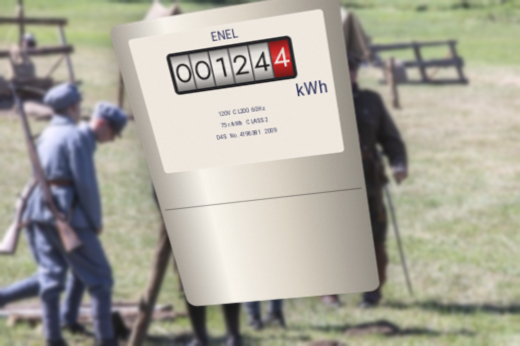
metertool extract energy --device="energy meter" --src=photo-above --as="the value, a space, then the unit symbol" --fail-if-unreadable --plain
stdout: 124.4 kWh
